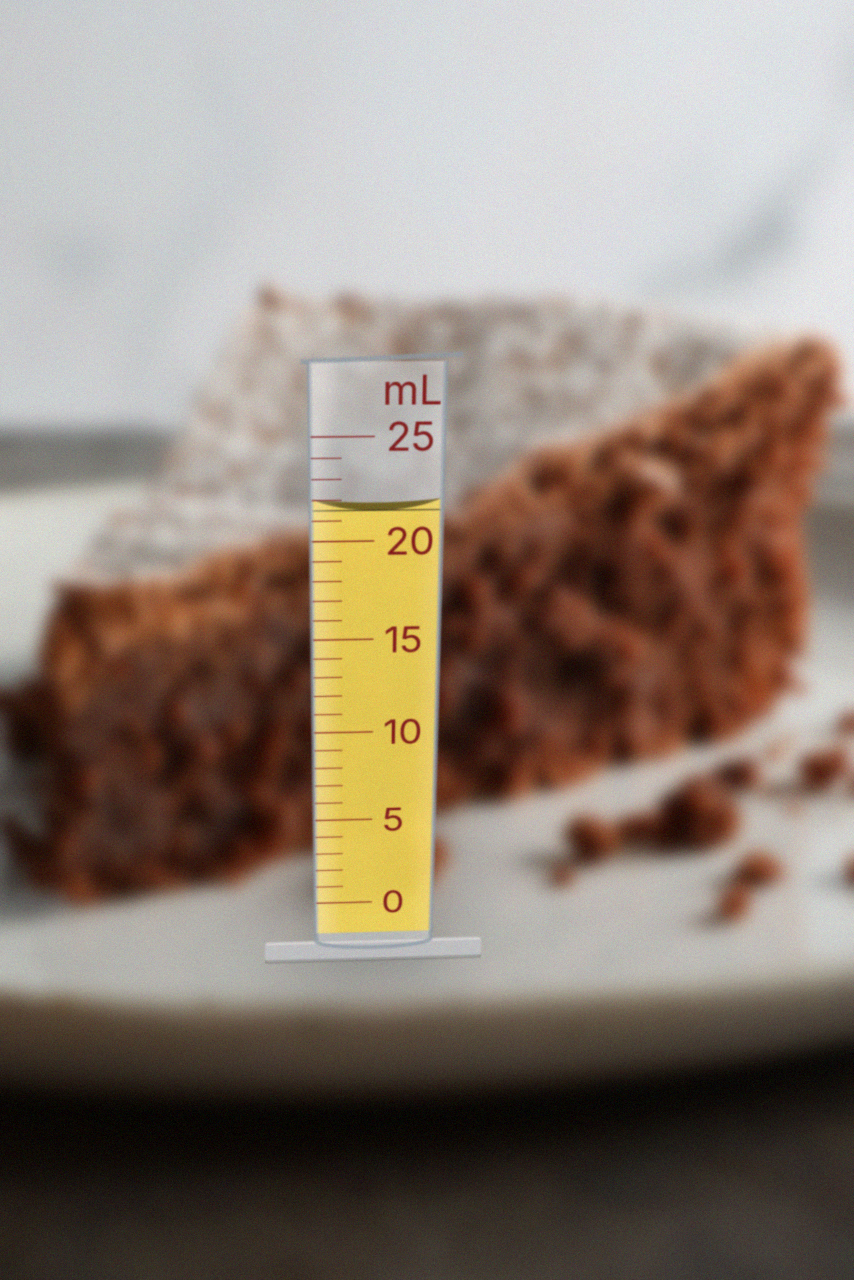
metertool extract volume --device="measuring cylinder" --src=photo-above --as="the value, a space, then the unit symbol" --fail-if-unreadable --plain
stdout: 21.5 mL
